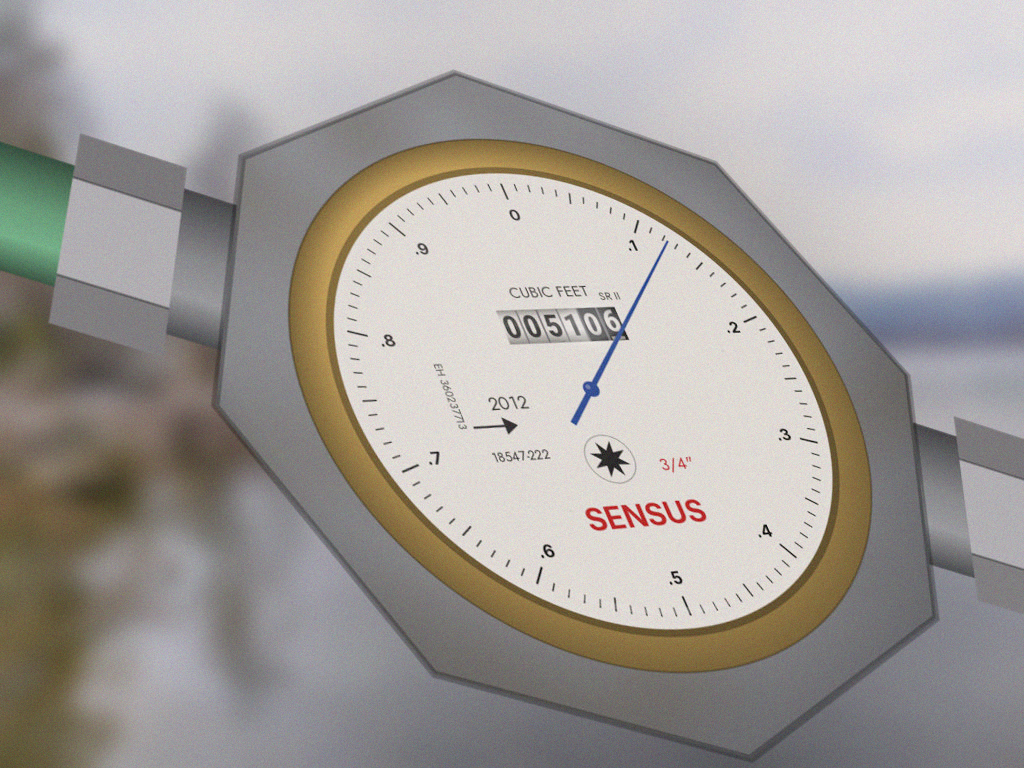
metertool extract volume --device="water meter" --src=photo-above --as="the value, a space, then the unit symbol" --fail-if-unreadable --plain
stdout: 5106.12 ft³
